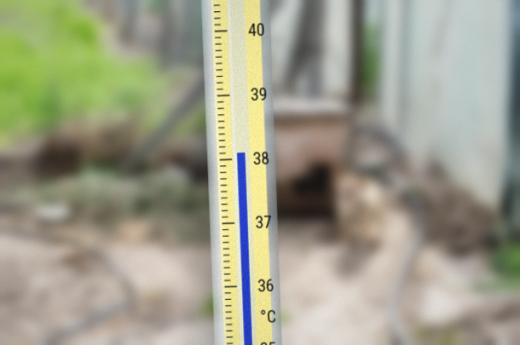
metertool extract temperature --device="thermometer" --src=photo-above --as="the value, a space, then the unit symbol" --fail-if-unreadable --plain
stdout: 38.1 °C
